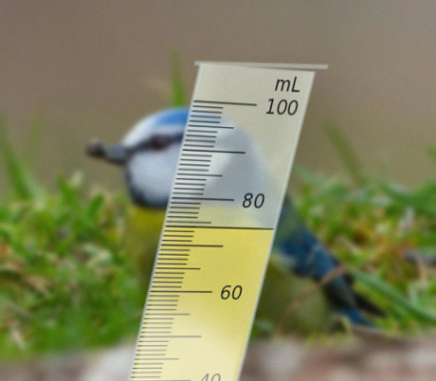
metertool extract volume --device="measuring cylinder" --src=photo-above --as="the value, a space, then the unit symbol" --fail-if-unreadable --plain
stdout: 74 mL
